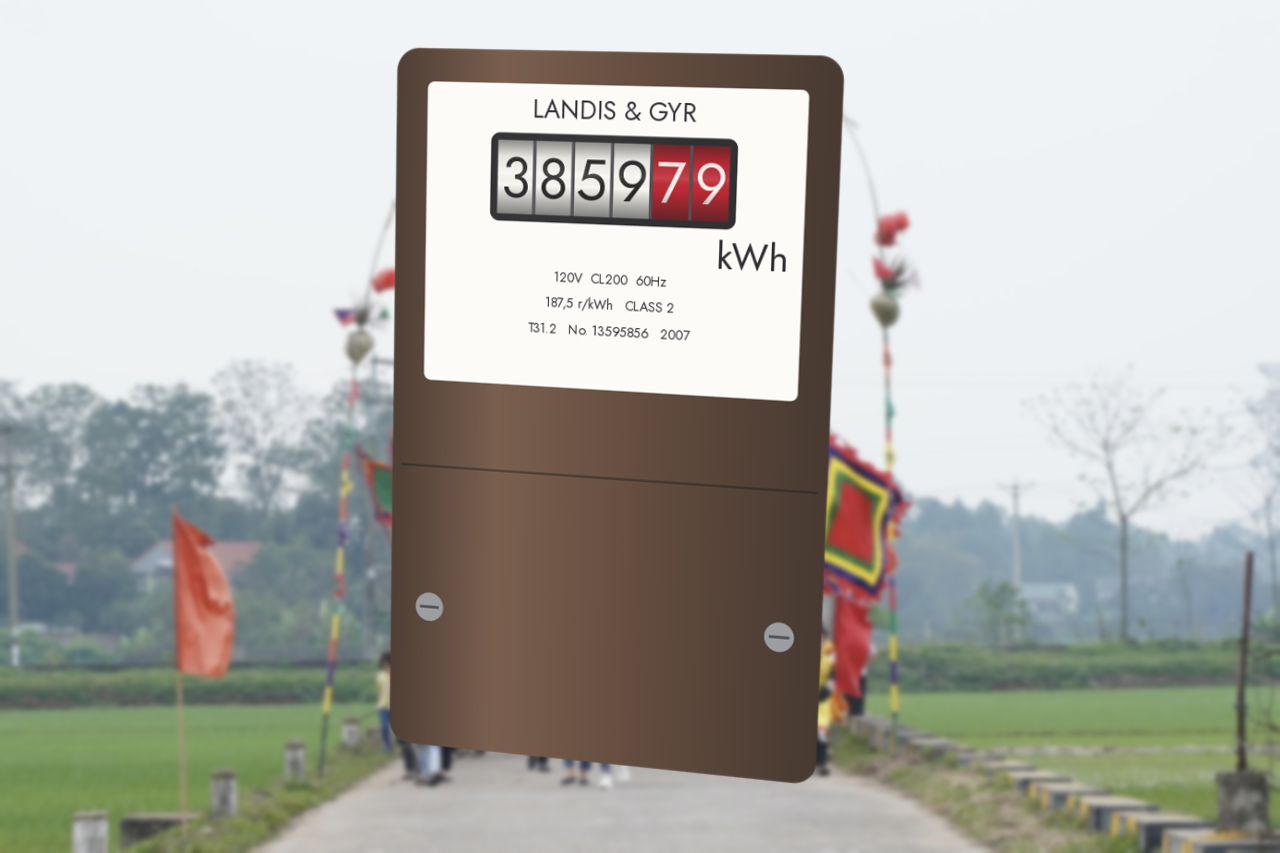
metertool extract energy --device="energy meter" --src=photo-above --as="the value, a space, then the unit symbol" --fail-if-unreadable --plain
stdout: 3859.79 kWh
